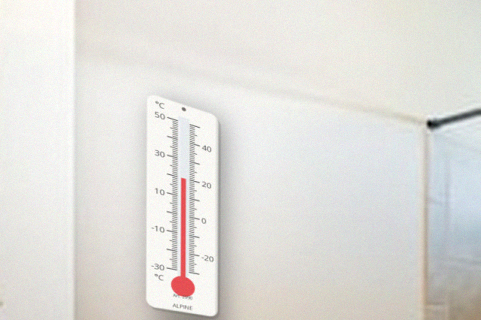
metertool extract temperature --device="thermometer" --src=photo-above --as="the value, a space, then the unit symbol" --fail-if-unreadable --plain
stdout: 20 °C
